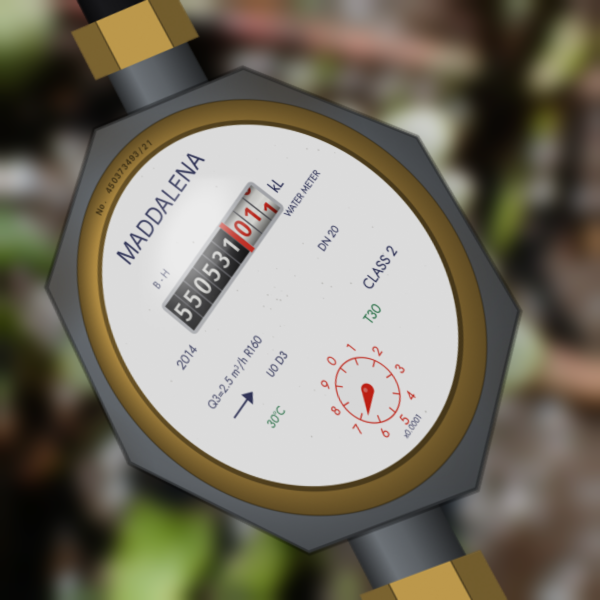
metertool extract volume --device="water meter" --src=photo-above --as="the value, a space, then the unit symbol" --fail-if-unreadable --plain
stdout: 550531.0106 kL
